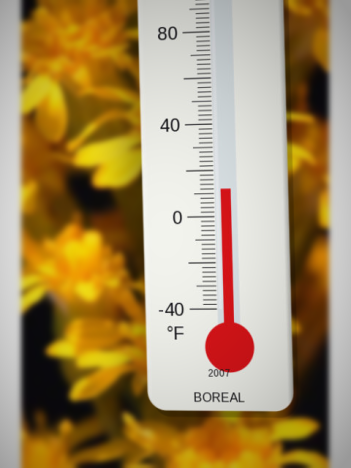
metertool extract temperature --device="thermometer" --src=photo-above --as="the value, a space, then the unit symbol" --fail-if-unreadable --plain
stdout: 12 °F
